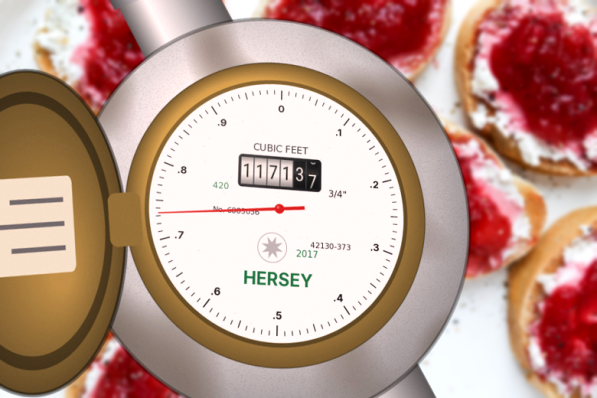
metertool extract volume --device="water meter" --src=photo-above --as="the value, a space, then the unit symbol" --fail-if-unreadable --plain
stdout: 117136.73 ft³
